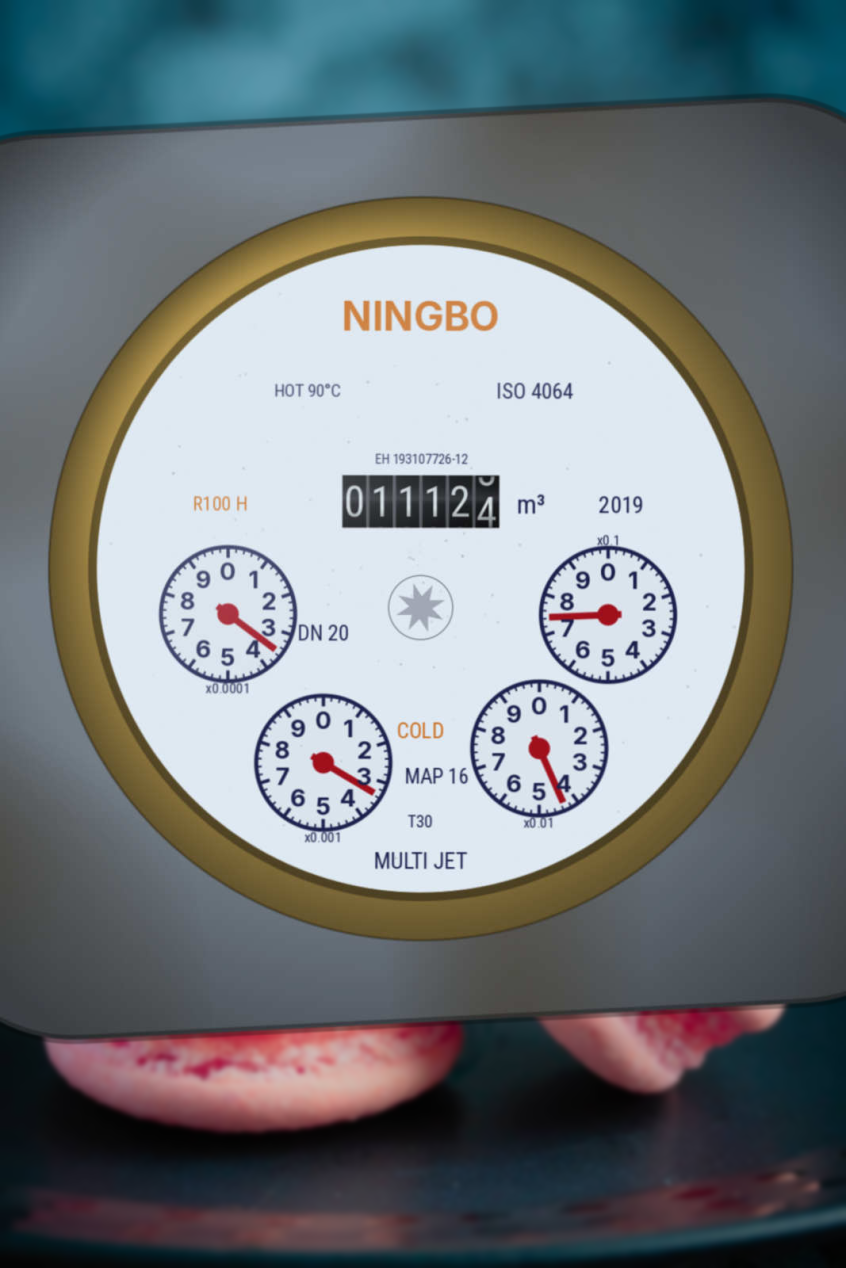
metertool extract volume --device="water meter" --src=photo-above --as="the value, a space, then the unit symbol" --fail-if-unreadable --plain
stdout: 11123.7433 m³
